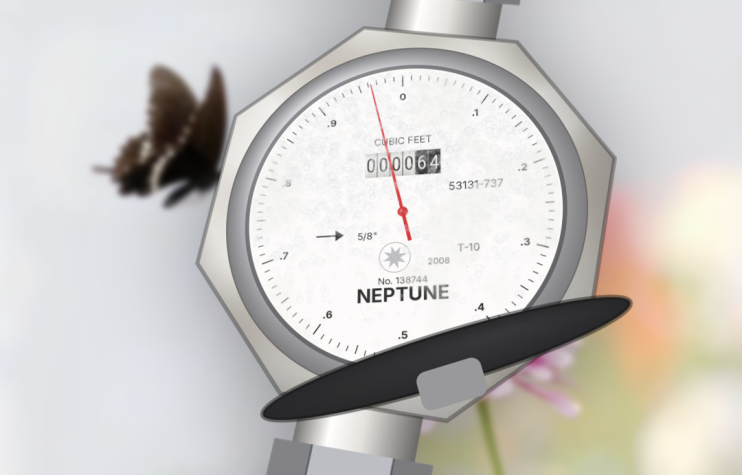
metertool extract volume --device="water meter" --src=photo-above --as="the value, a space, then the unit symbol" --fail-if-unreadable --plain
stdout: 63.96 ft³
